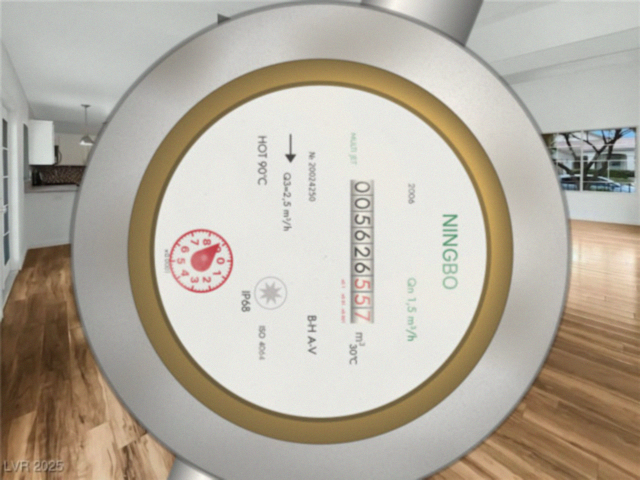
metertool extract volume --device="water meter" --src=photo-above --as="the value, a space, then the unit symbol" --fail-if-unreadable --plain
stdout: 5626.5578 m³
